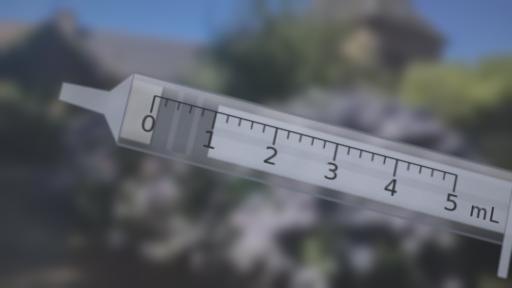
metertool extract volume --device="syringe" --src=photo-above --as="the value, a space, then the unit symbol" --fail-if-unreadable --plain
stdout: 0.1 mL
